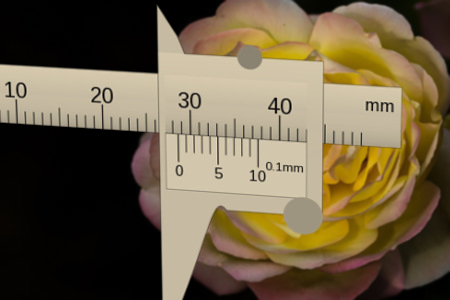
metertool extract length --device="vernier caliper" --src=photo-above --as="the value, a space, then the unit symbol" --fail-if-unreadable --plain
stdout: 28.6 mm
